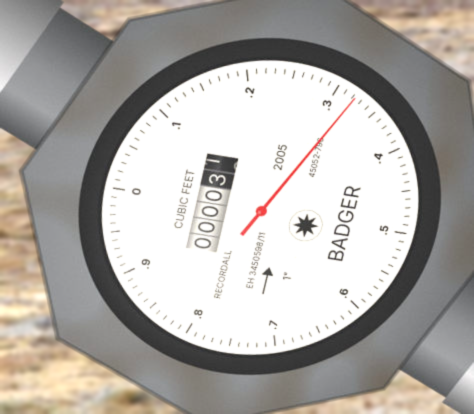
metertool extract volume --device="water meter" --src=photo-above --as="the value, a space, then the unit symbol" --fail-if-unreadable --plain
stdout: 31.32 ft³
